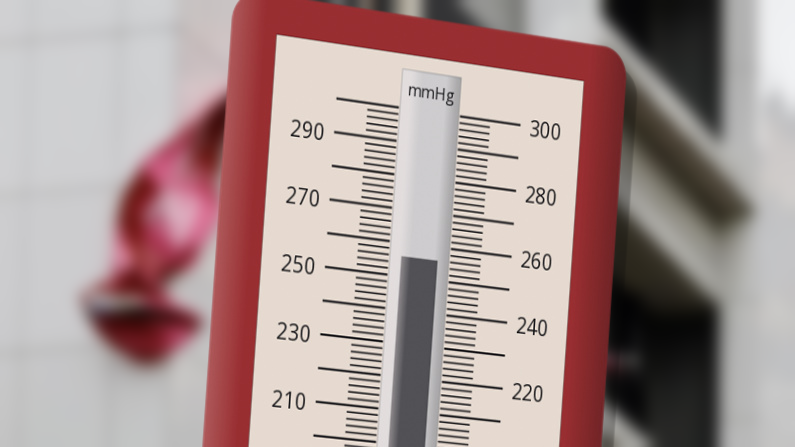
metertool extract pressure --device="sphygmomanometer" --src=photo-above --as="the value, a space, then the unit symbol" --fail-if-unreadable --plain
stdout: 256 mmHg
